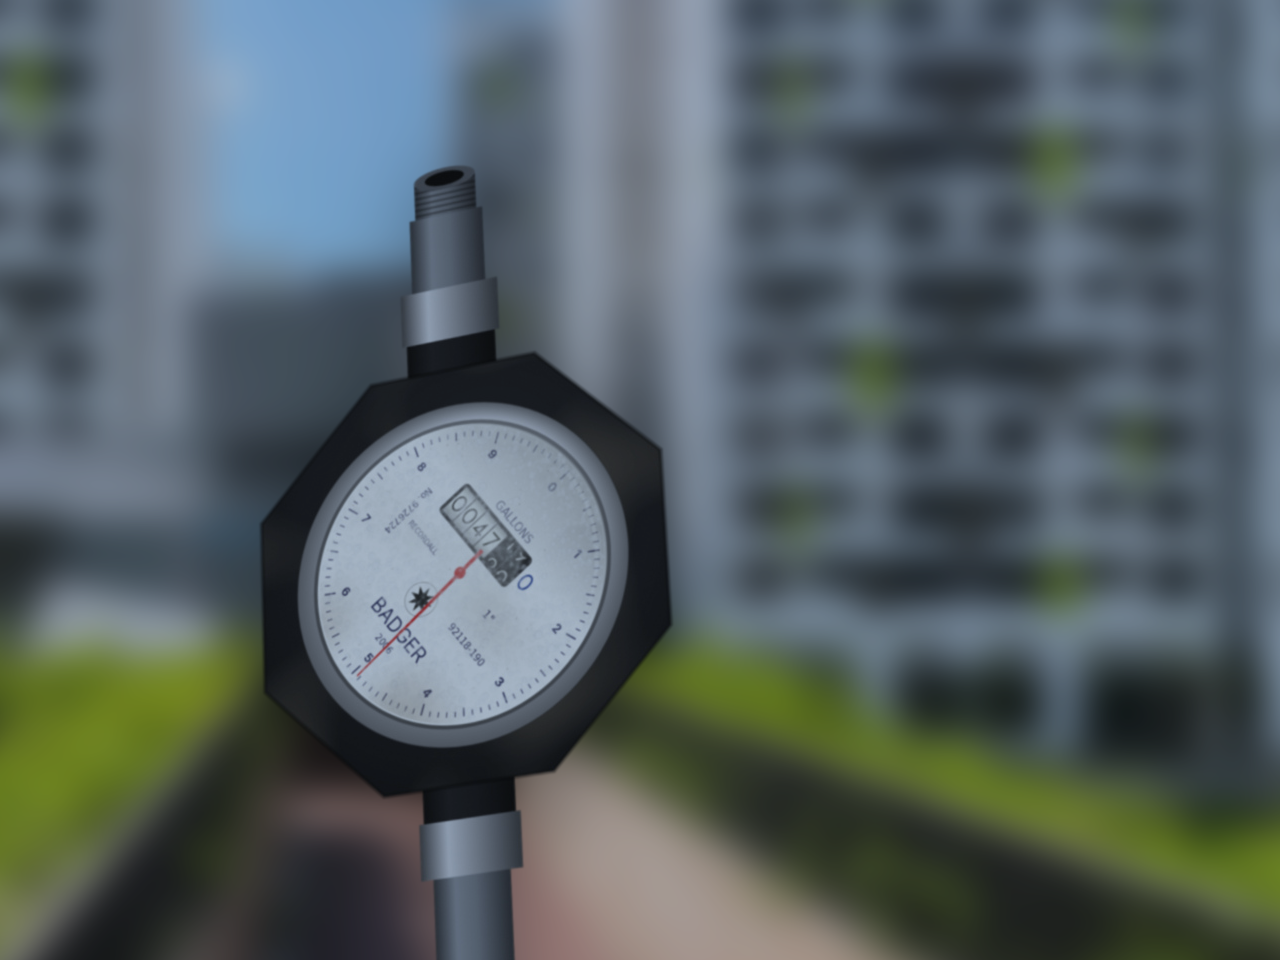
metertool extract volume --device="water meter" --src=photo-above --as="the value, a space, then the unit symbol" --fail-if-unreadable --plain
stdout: 47194.9 gal
